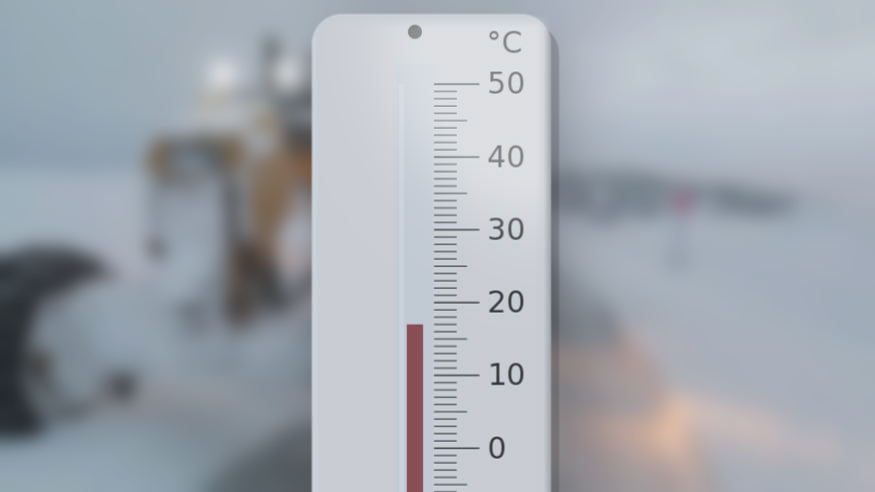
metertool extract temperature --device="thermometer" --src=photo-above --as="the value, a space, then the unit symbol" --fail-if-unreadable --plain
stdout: 17 °C
